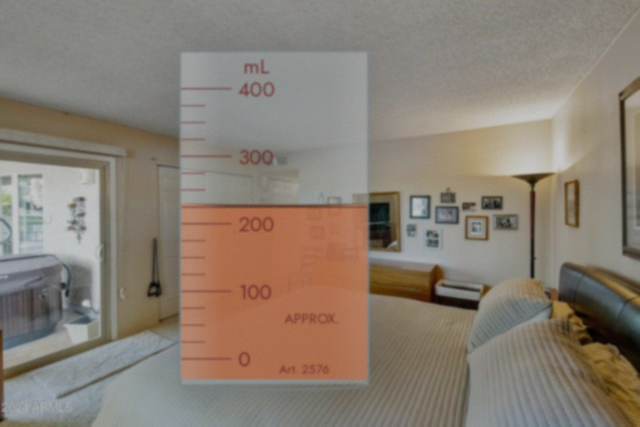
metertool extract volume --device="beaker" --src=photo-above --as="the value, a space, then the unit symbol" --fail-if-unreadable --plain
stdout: 225 mL
